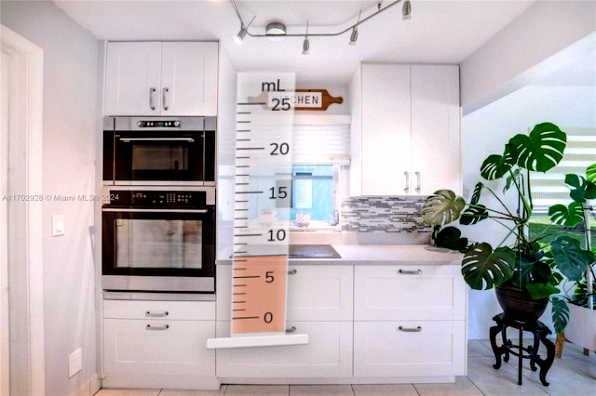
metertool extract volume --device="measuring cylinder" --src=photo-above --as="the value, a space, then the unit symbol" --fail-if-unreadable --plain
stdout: 7.5 mL
